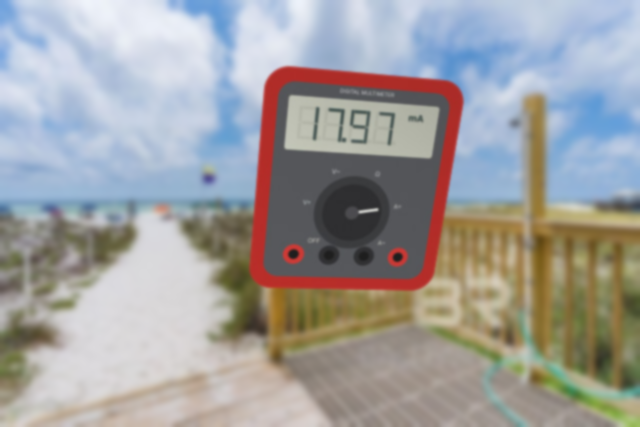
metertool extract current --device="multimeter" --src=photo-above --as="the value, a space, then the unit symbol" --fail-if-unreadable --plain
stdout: 17.97 mA
